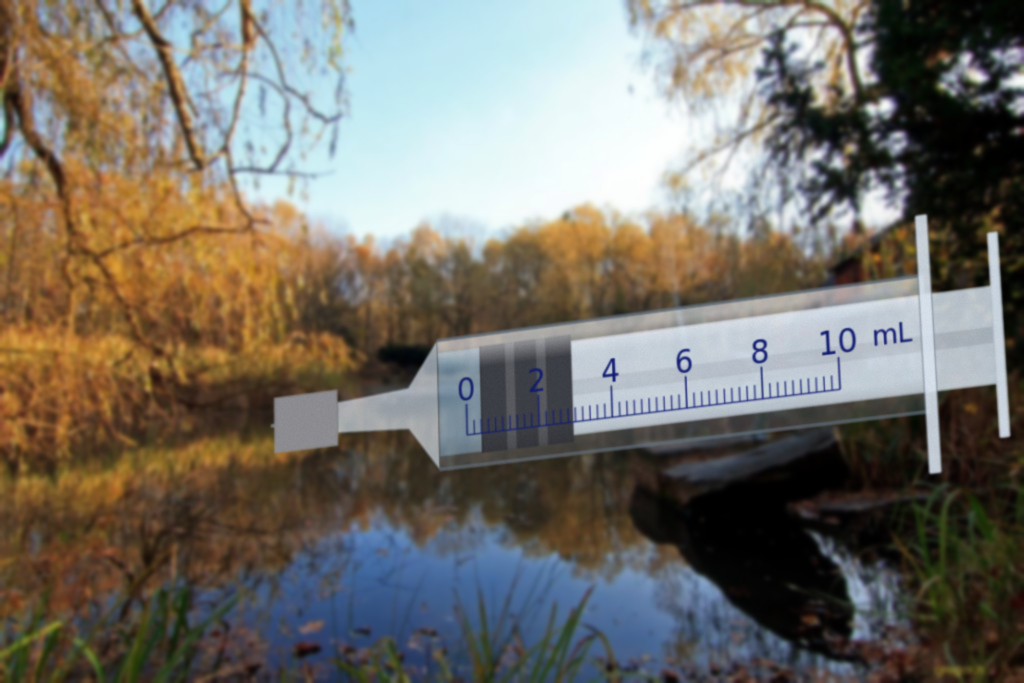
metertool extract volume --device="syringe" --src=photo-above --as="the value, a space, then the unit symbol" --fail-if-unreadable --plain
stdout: 0.4 mL
